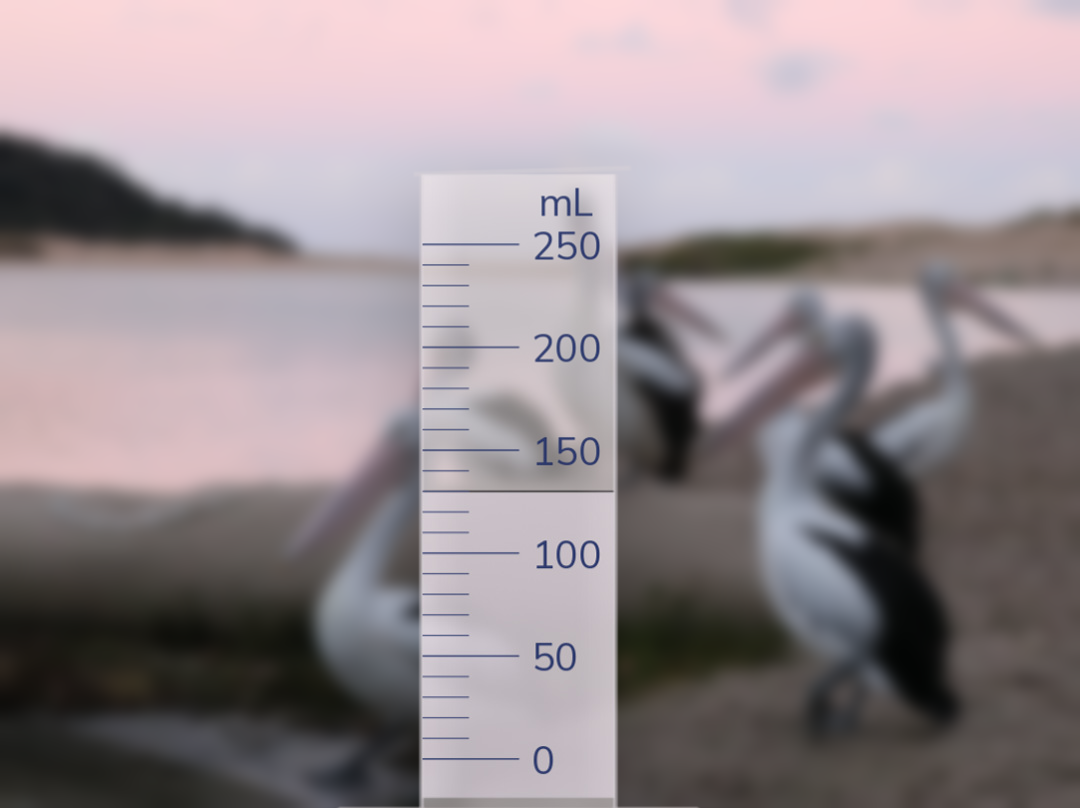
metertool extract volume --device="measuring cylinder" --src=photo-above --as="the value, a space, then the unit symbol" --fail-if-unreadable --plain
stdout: 130 mL
